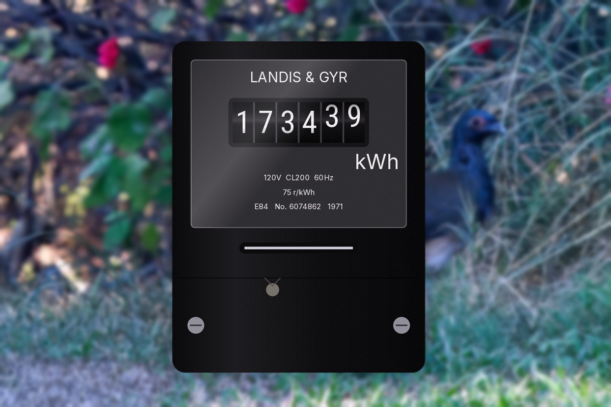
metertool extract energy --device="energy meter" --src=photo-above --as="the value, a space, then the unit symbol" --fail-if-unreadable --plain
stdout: 173439 kWh
